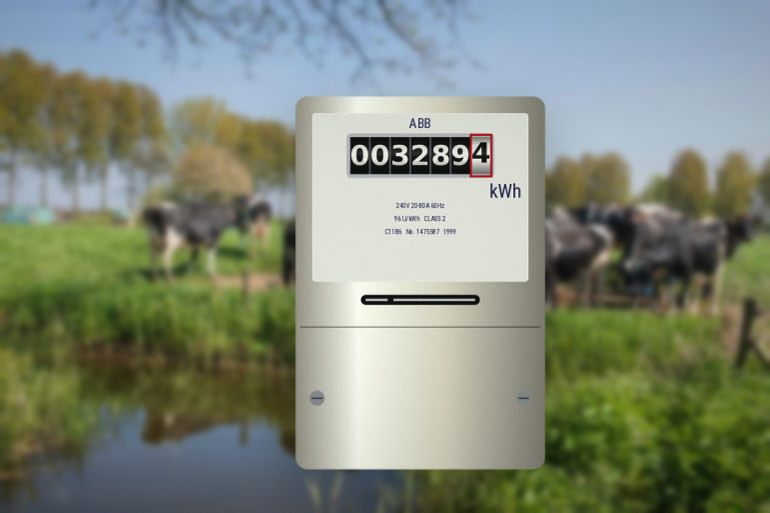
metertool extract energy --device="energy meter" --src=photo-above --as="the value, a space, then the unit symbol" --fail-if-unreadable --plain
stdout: 3289.4 kWh
